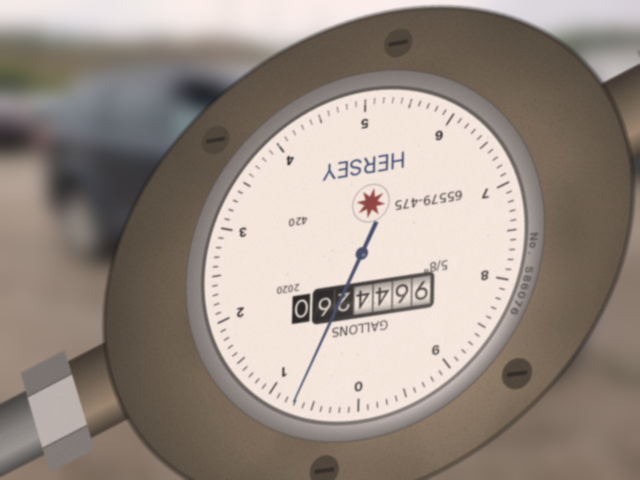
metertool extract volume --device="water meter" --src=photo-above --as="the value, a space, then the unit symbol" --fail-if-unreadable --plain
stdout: 9644260.7 gal
